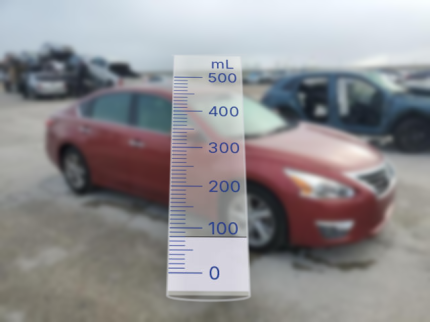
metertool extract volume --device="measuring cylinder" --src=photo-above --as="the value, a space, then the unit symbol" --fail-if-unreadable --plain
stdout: 80 mL
